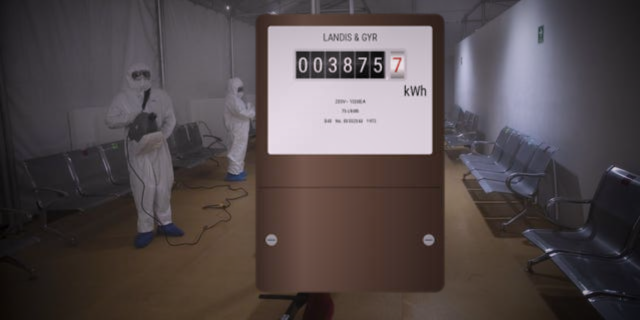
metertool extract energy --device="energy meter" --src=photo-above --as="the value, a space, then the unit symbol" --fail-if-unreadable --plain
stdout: 3875.7 kWh
